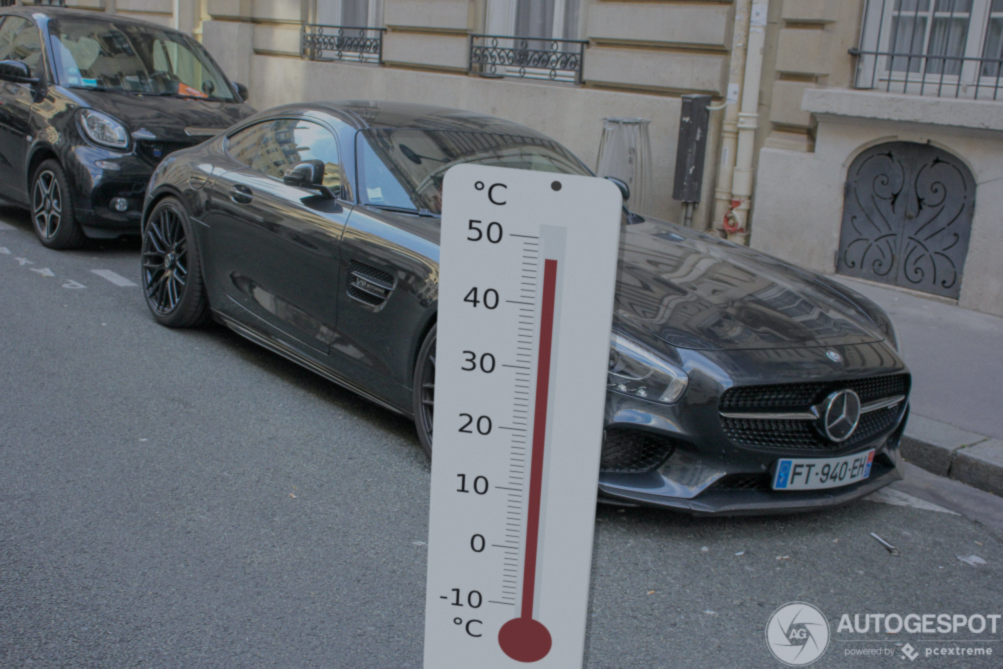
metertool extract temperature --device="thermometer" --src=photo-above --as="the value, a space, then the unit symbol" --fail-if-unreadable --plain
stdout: 47 °C
